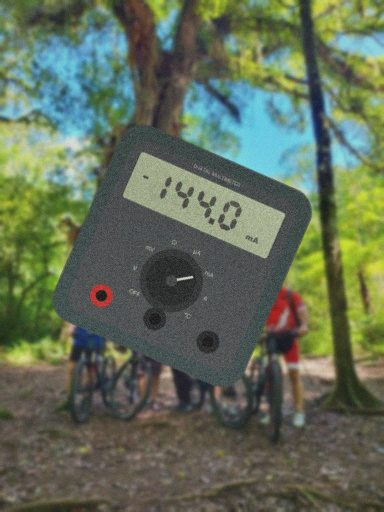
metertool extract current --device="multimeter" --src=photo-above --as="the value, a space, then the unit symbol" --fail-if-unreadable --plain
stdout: -144.0 mA
